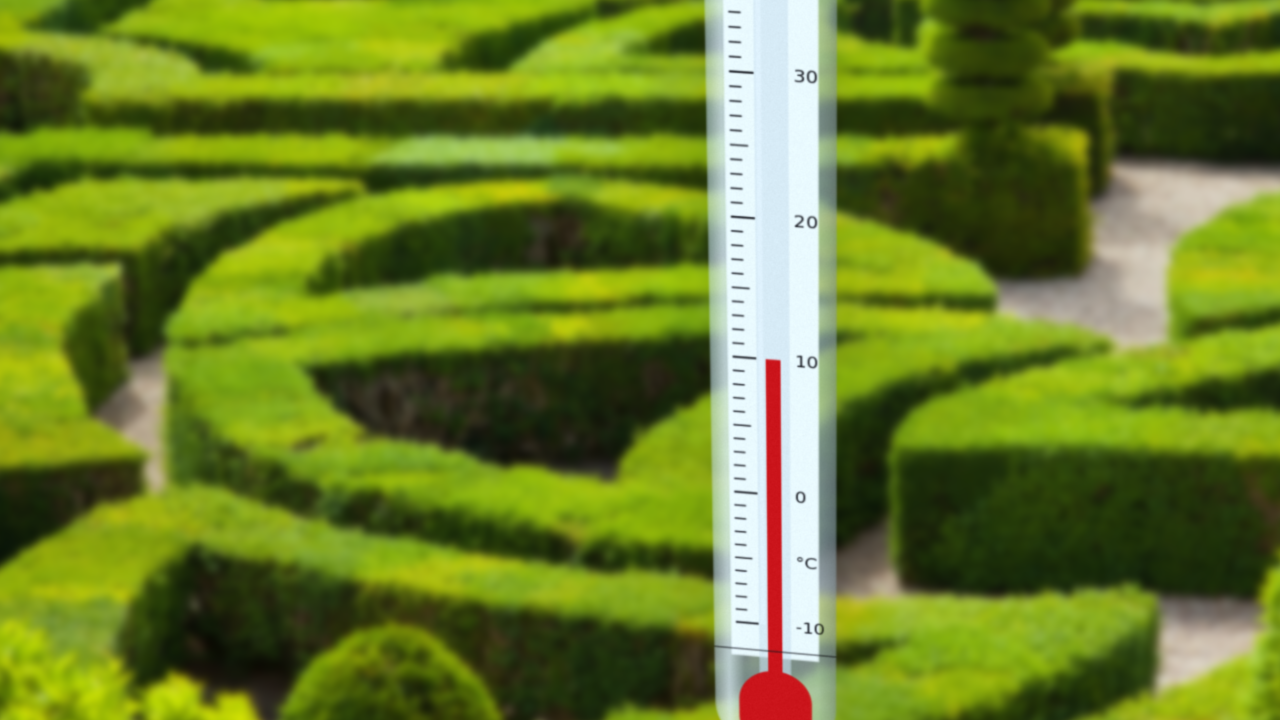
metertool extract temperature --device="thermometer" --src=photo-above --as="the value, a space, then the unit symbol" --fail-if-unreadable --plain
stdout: 10 °C
